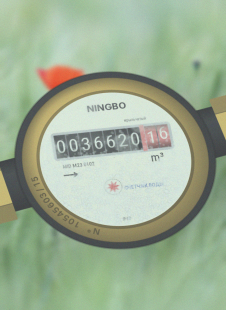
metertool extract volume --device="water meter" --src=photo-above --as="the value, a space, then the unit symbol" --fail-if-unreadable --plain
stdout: 36620.16 m³
